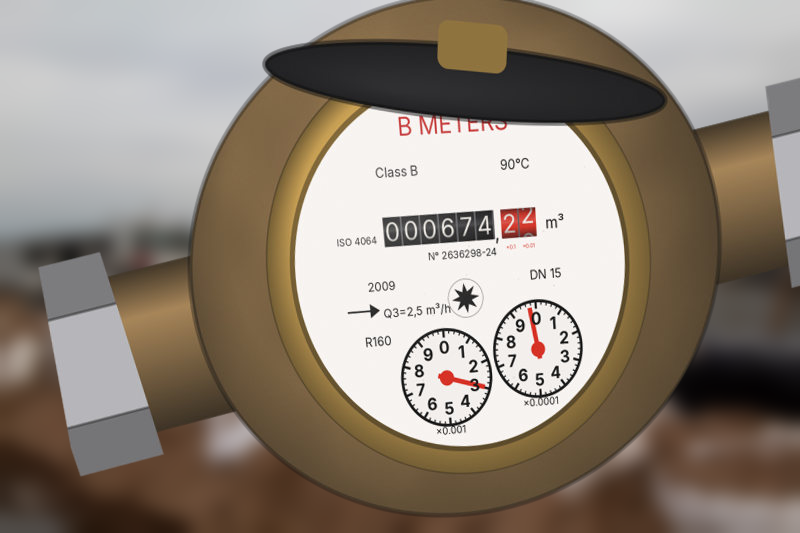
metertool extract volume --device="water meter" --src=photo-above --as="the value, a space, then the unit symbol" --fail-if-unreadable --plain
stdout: 674.2229 m³
